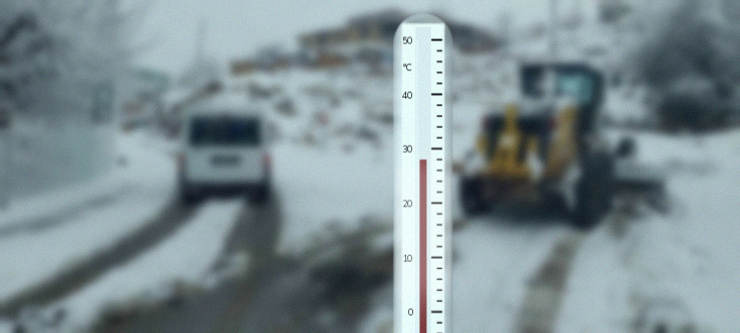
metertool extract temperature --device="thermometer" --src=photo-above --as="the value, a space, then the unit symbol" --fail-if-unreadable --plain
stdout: 28 °C
